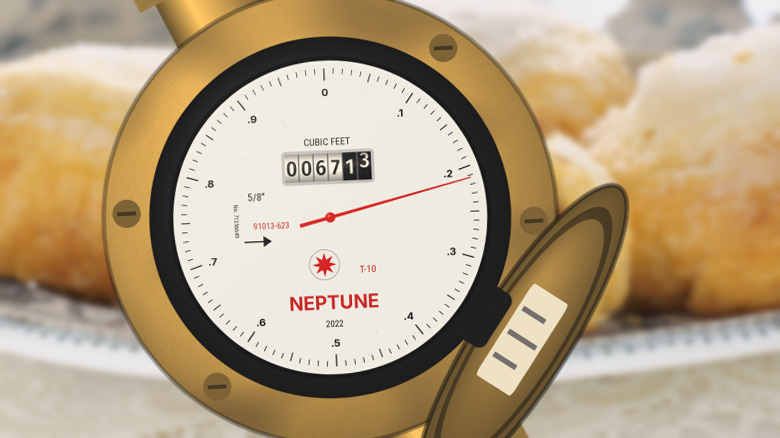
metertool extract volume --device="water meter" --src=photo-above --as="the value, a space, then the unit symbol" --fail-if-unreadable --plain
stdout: 6713.21 ft³
